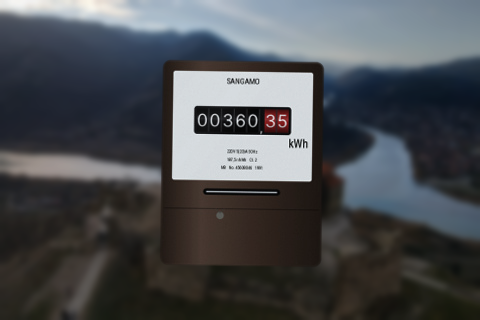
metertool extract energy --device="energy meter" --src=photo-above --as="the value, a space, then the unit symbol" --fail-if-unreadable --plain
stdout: 360.35 kWh
